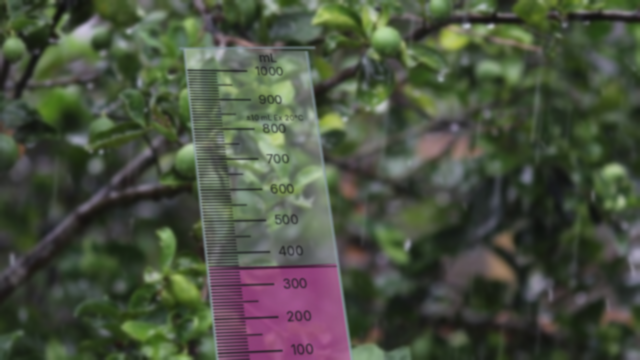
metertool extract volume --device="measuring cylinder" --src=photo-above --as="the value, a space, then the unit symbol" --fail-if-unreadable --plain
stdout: 350 mL
